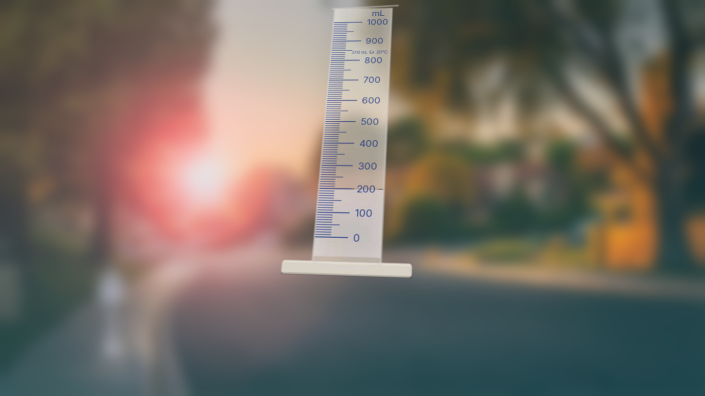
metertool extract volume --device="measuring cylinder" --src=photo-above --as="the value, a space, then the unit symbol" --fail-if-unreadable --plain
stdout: 200 mL
